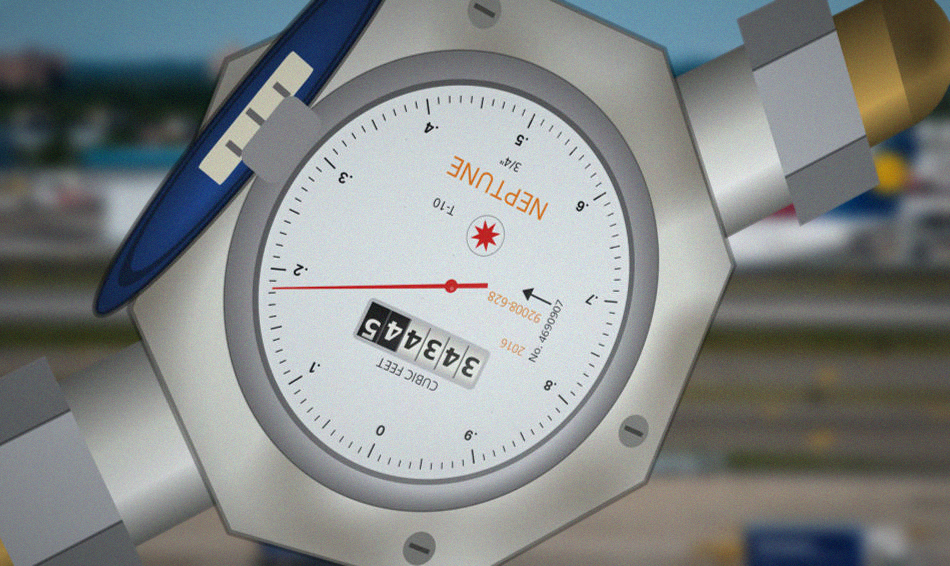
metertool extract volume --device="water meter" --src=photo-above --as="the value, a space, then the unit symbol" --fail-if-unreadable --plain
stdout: 343445.18 ft³
